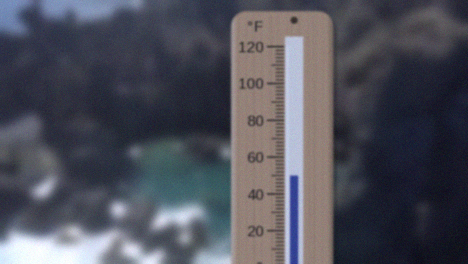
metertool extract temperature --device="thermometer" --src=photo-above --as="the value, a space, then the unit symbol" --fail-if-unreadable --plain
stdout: 50 °F
